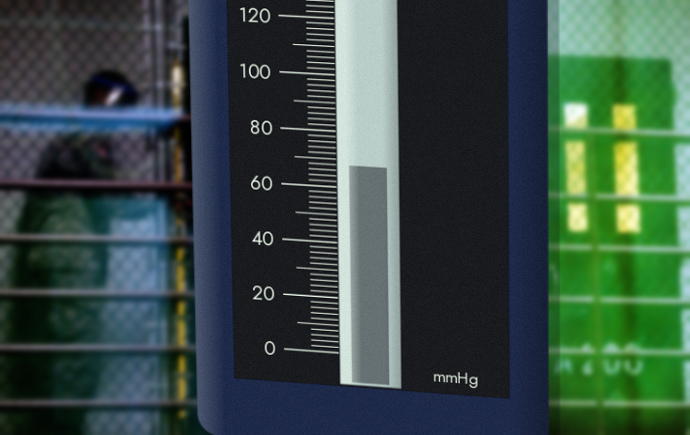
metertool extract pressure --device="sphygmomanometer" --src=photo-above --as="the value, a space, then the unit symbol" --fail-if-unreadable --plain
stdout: 68 mmHg
